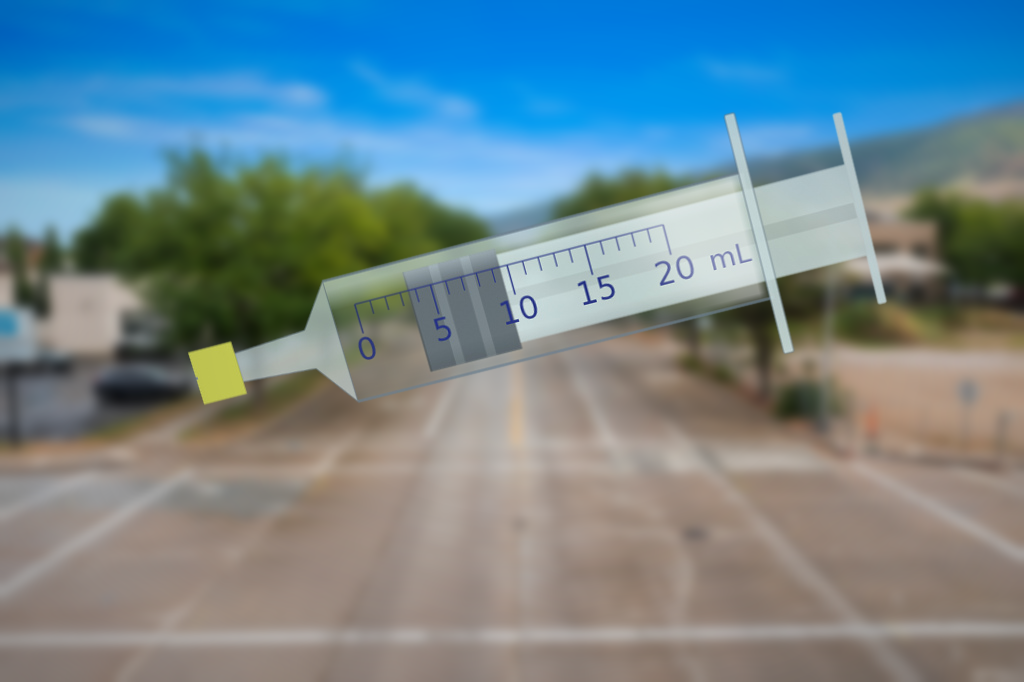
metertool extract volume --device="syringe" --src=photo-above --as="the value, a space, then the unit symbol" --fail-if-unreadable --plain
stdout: 3.5 mL
